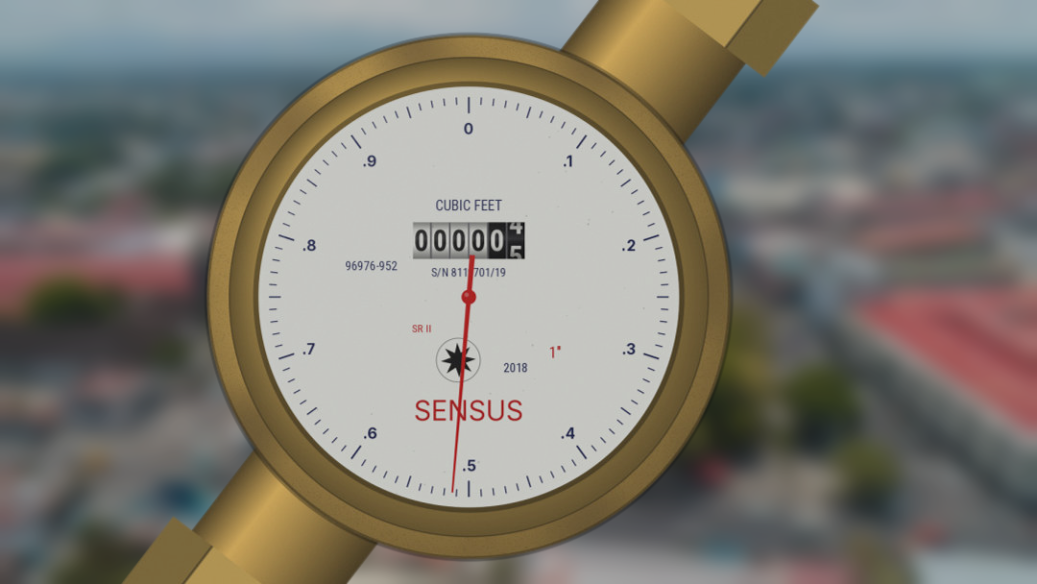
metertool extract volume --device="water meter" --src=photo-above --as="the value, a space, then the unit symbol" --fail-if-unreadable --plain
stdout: 4.51 ft³
